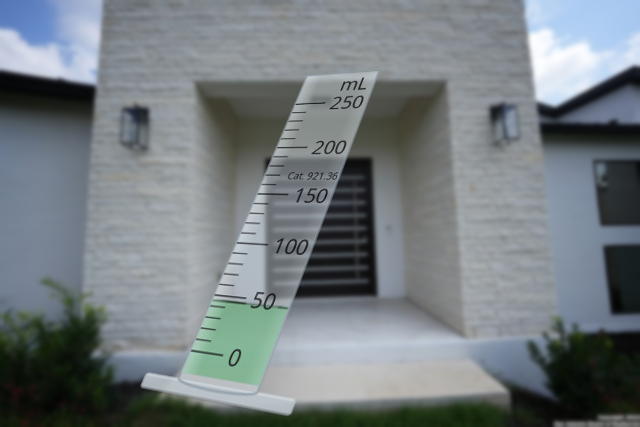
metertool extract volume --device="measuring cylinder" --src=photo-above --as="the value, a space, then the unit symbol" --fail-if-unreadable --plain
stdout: 45 mL
